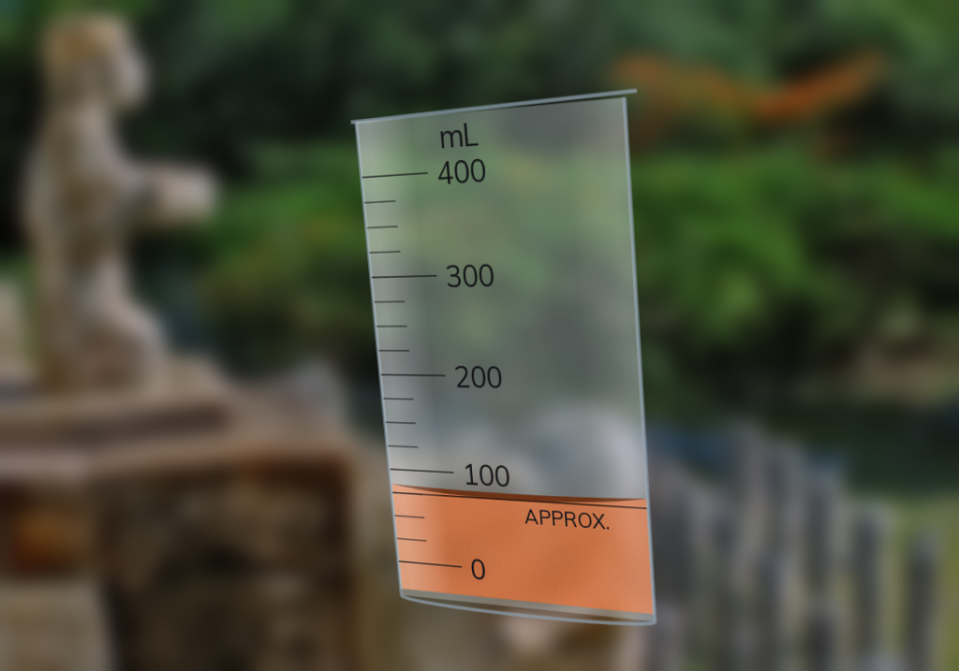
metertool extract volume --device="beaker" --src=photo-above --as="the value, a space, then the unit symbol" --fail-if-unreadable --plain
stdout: 75 mL
